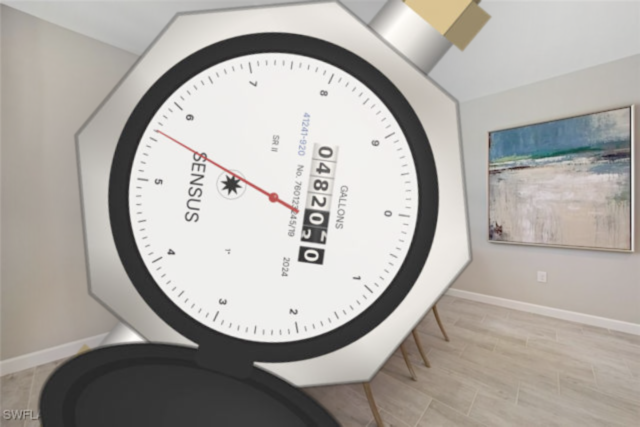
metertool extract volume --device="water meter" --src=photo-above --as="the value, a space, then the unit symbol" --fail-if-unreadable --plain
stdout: 482025.6 gal
